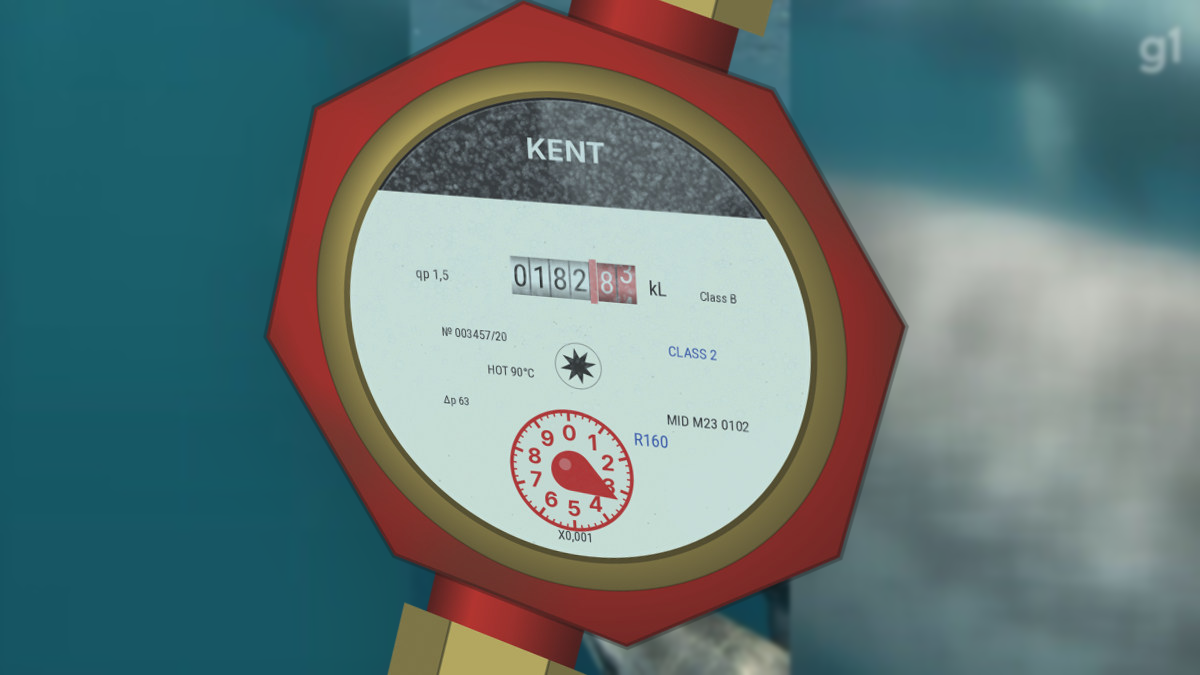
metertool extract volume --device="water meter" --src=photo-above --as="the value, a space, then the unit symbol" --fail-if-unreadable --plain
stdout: 182.833 kL
